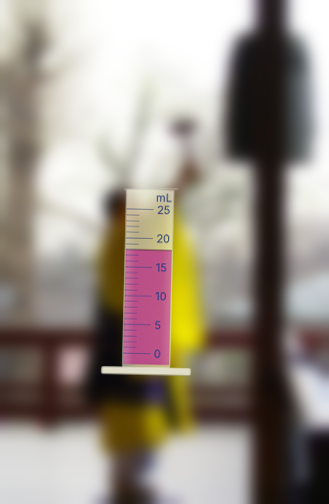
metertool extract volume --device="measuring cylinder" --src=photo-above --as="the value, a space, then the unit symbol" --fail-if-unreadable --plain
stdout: 18 mL
